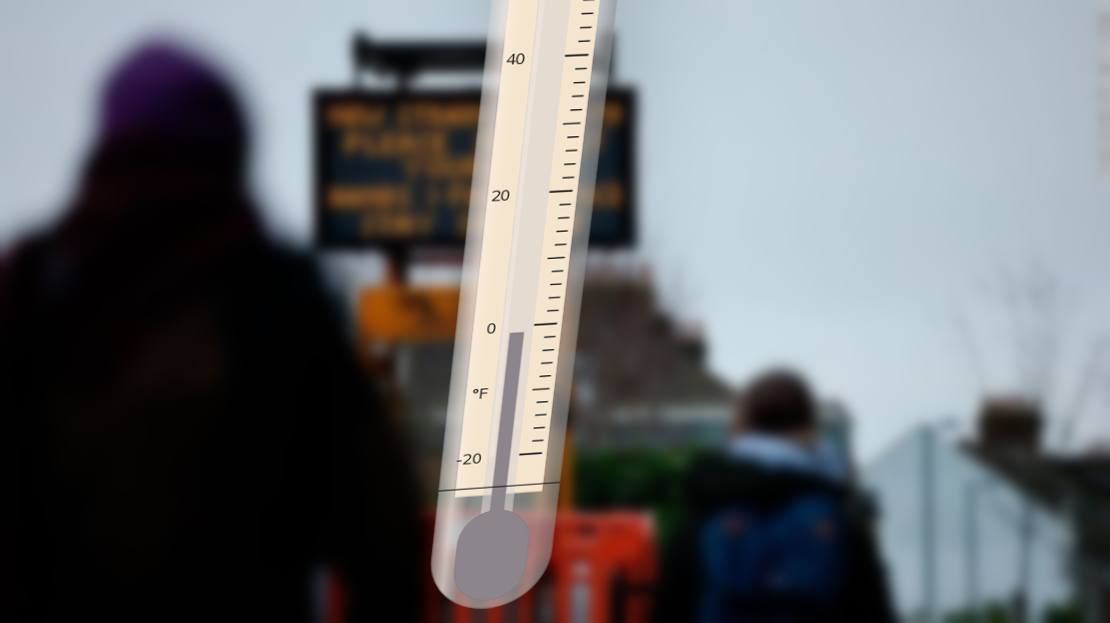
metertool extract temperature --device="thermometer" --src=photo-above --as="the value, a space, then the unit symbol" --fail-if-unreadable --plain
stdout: -1 °F
